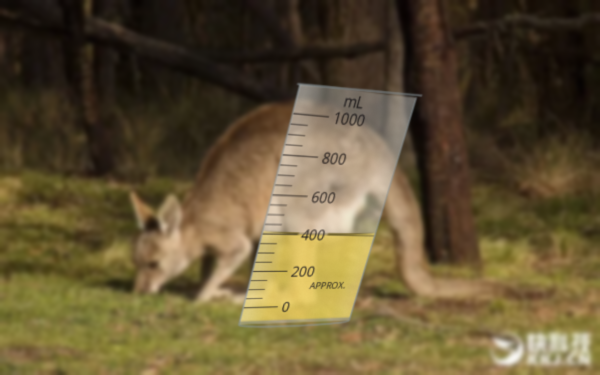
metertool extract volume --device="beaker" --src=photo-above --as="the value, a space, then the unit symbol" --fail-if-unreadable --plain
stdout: 400 mL
